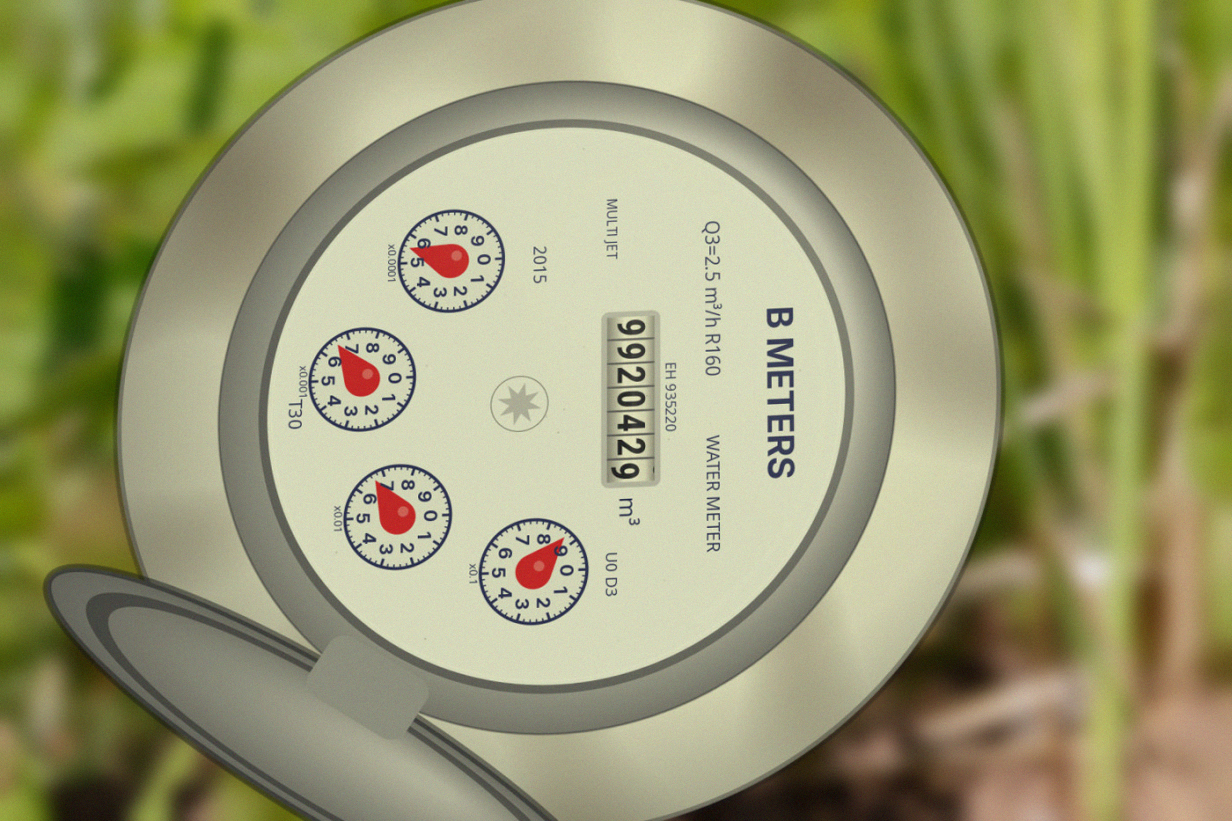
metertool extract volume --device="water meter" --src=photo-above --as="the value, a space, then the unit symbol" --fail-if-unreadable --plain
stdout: 9920428.8665 m³
